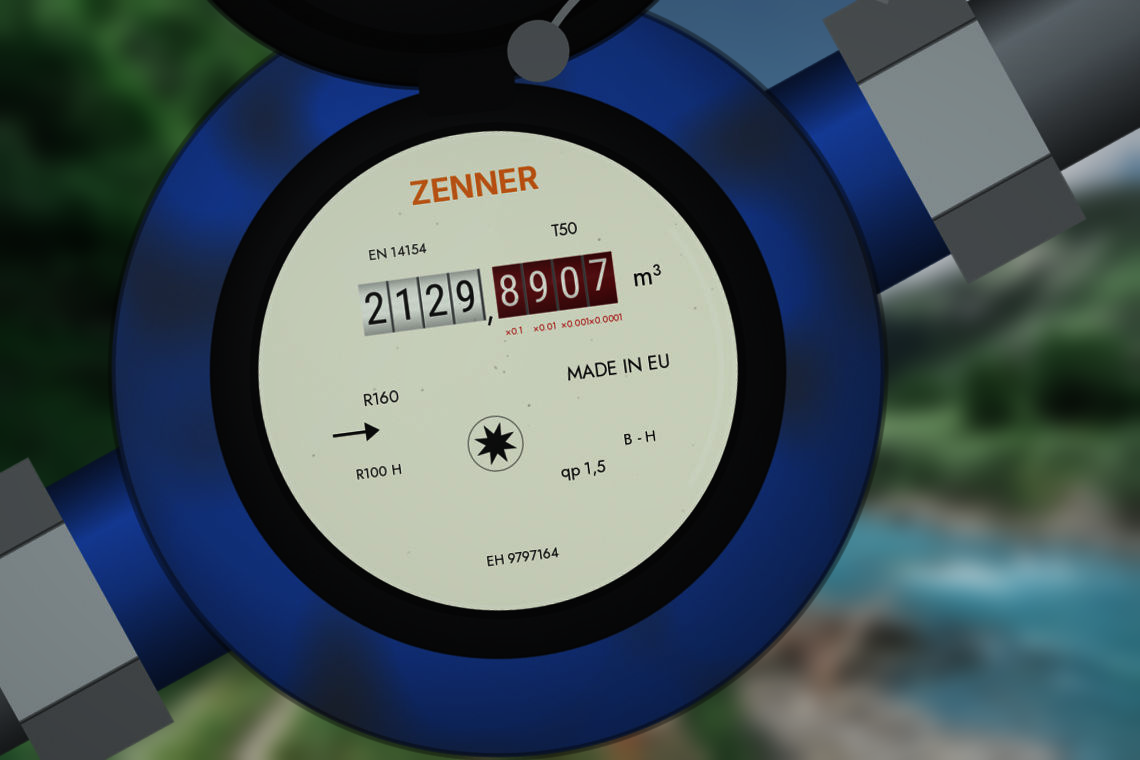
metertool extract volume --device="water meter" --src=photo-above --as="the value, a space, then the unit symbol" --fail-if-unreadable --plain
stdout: 2129.8907 m³
